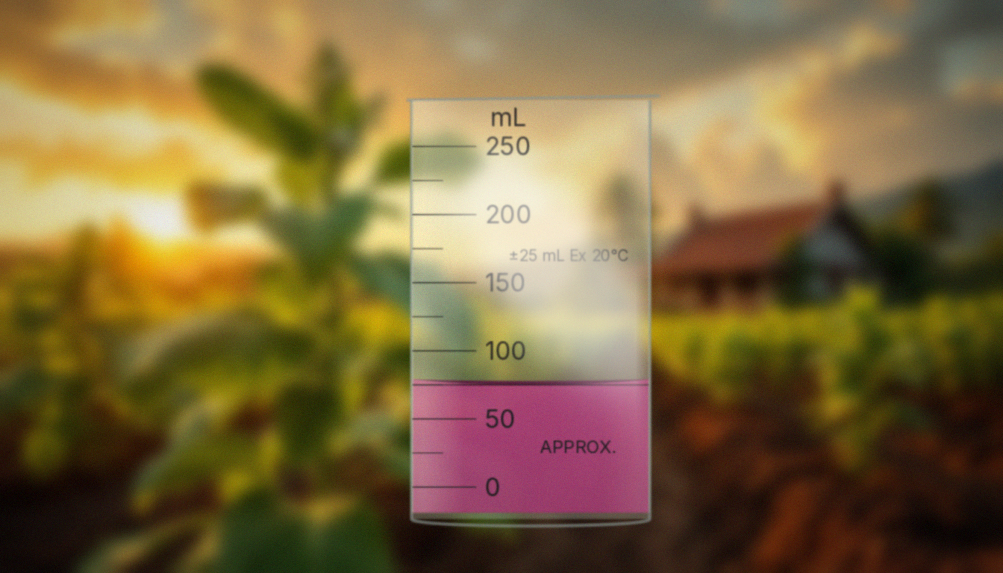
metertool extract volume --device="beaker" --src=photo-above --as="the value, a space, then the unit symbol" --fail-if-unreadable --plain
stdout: 75 mL
